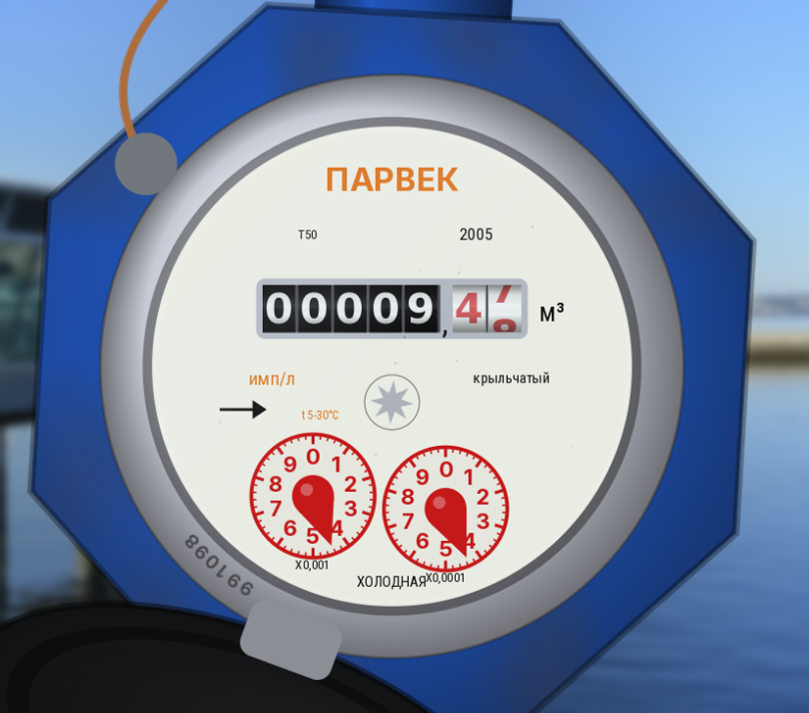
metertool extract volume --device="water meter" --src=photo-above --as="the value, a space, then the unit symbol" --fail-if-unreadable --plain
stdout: 9.4744 m³
